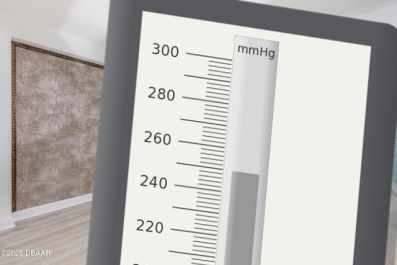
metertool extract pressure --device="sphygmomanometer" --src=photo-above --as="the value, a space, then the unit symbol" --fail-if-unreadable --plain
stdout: 250 mmHg
